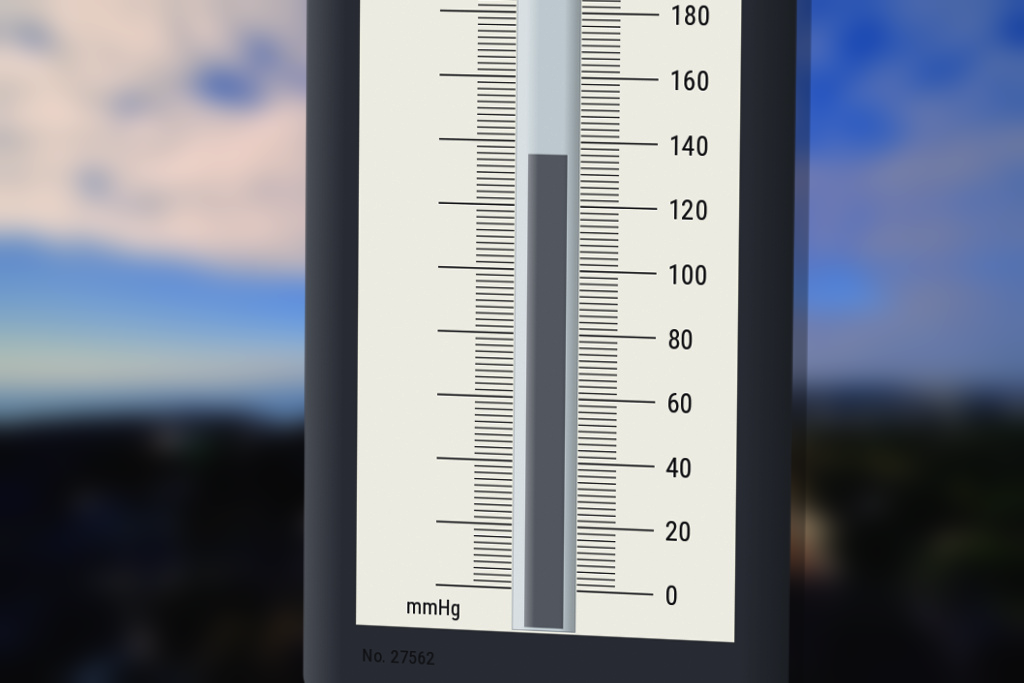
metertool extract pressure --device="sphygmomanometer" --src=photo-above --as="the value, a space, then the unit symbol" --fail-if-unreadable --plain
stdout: 136 mmHg
